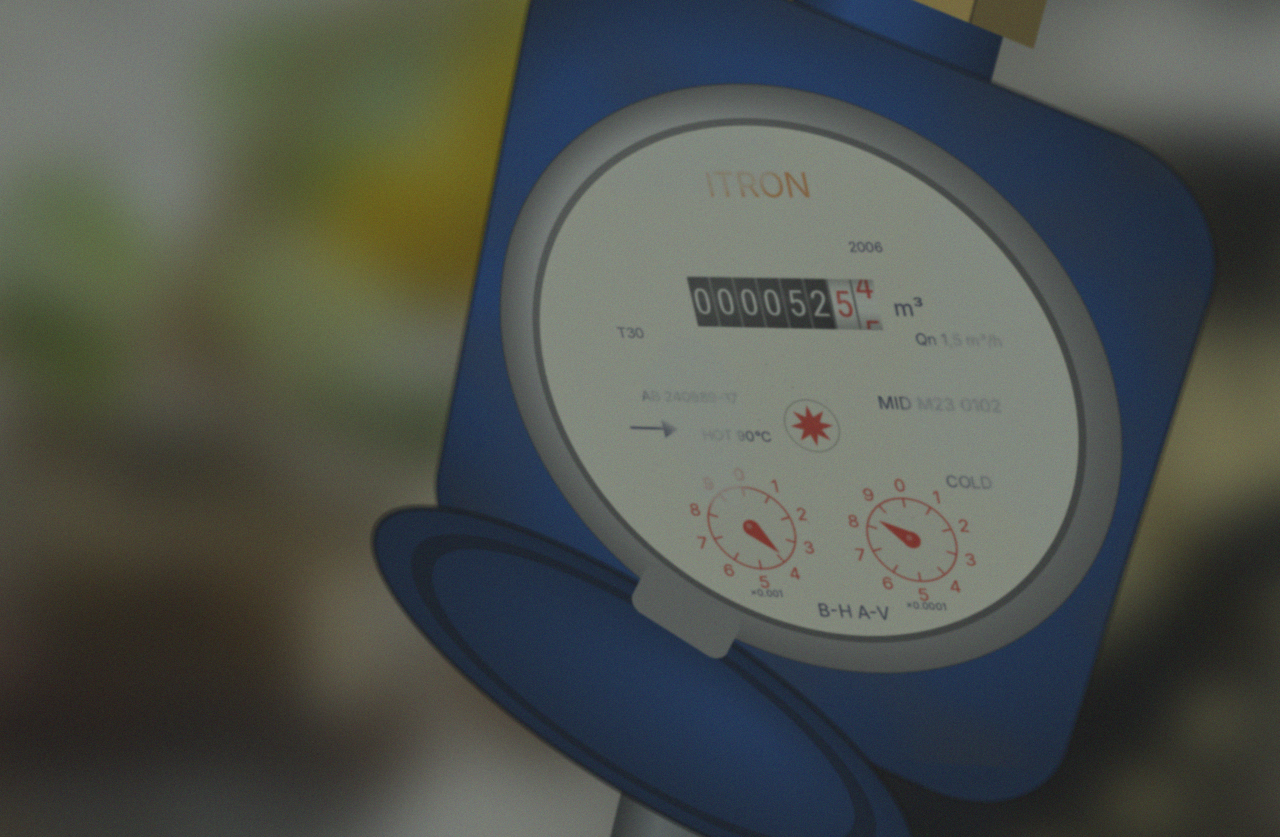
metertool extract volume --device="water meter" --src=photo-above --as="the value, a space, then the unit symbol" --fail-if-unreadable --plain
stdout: 52.5438 m³
